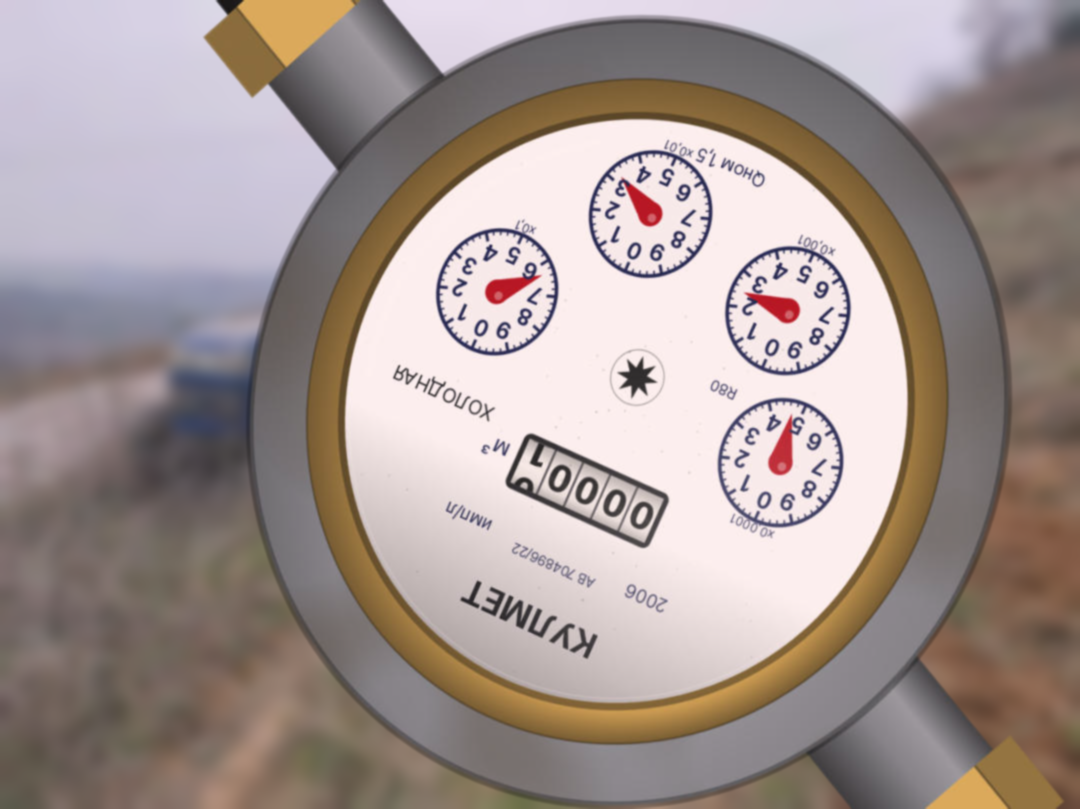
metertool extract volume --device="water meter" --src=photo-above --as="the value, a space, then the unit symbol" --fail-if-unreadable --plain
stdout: 0.6324 m³
